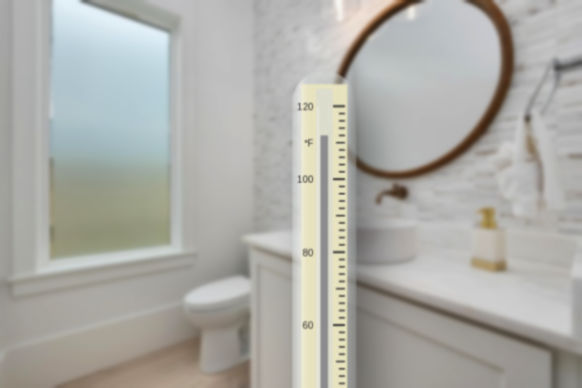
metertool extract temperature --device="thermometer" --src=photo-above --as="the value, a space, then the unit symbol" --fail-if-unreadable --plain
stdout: 112 °F
